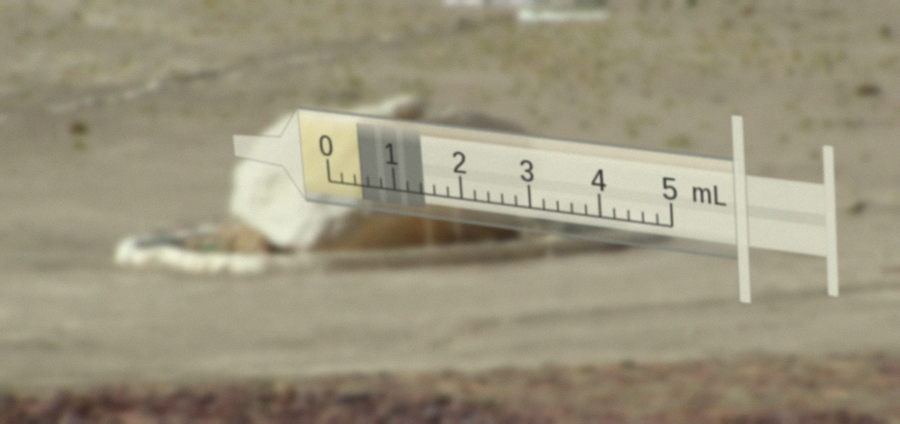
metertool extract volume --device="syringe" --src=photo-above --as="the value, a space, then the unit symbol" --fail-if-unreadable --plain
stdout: 0.5 mL
